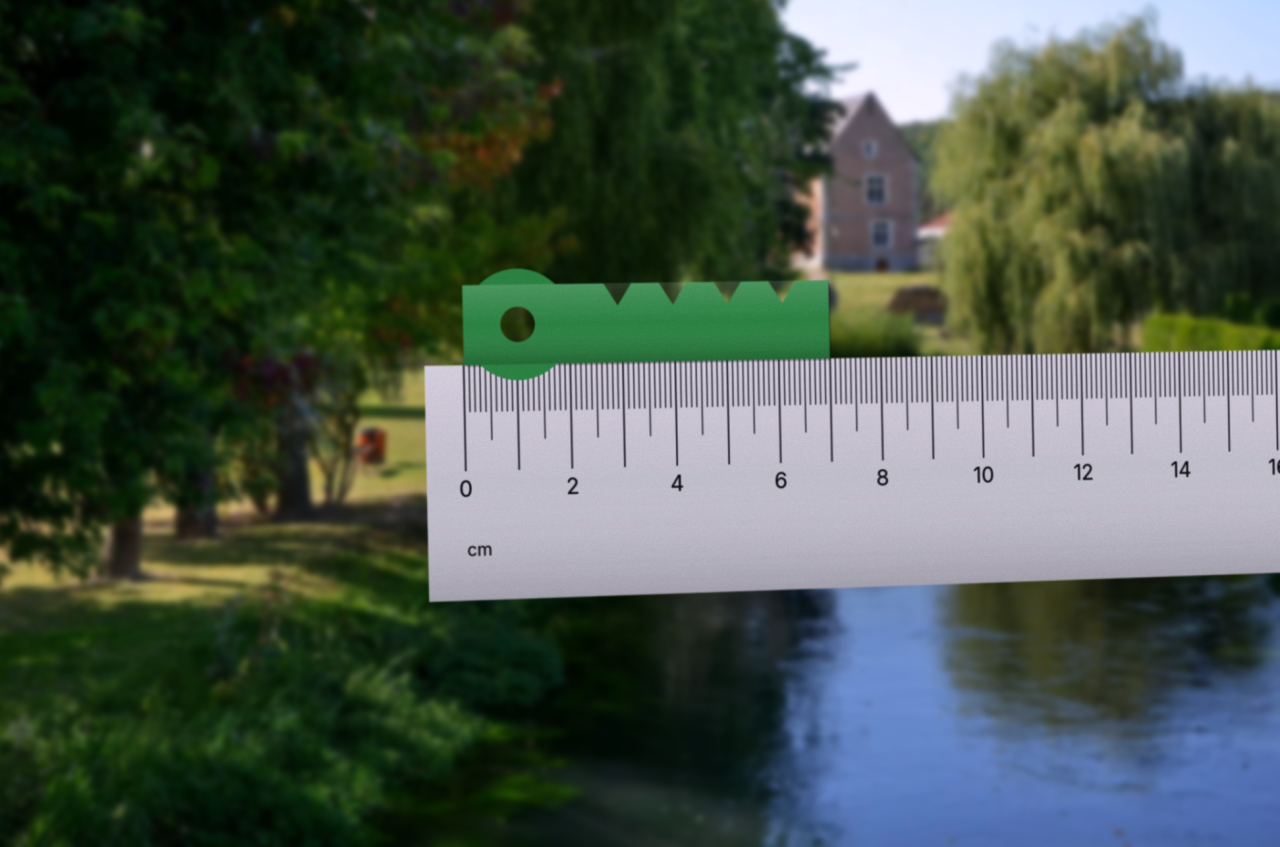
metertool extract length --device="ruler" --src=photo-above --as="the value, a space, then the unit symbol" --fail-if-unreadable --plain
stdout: 7 cm
